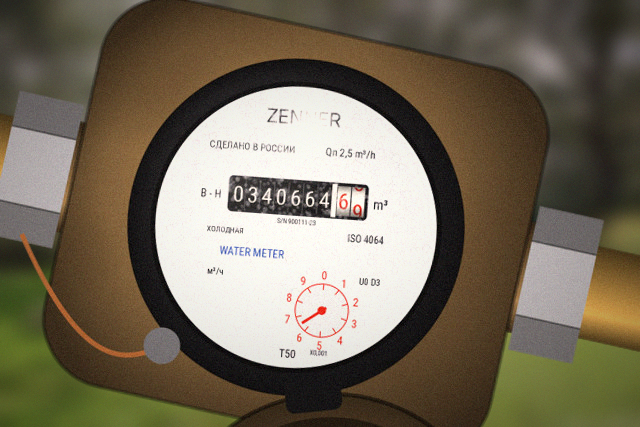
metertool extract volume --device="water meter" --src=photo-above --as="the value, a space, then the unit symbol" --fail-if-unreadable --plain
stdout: 340664.686 m³
